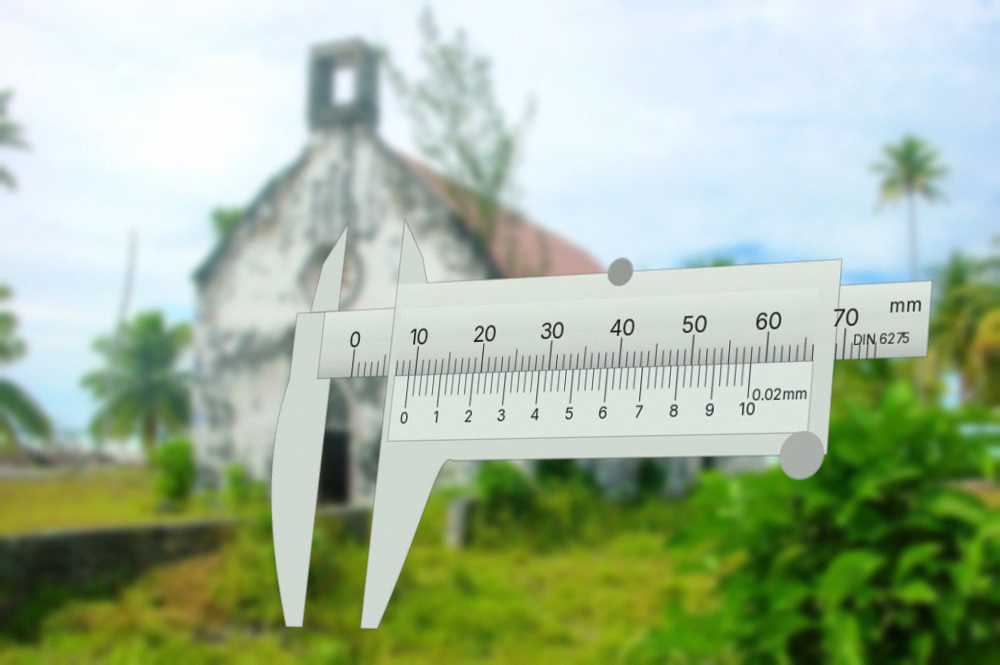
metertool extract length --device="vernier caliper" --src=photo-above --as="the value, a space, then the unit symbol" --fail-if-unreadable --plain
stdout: 9.0 mm
